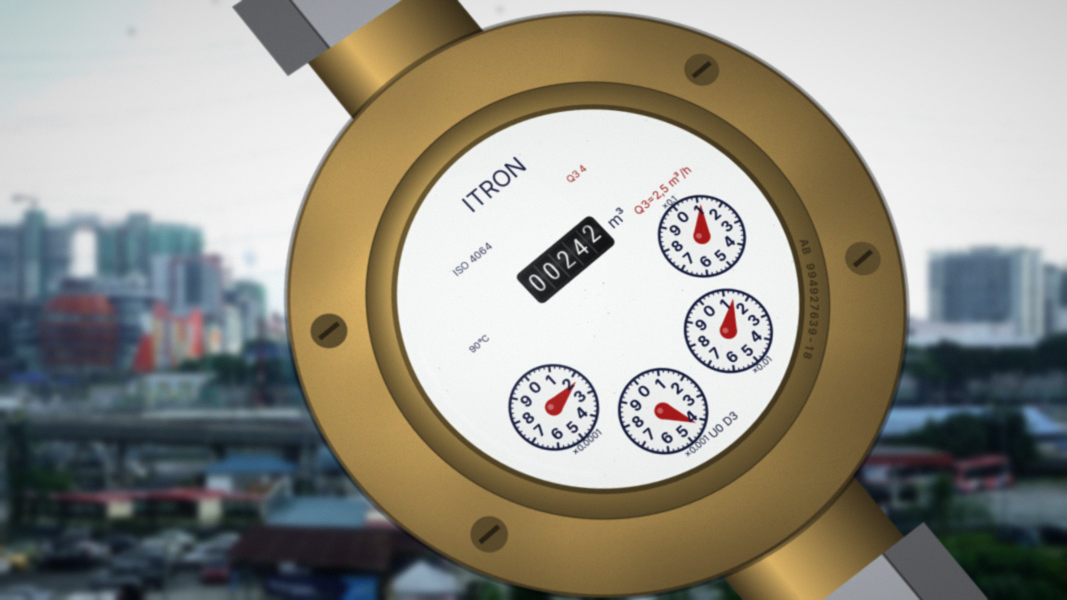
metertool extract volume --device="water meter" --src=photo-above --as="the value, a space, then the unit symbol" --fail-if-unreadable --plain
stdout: 242.1142 m³
